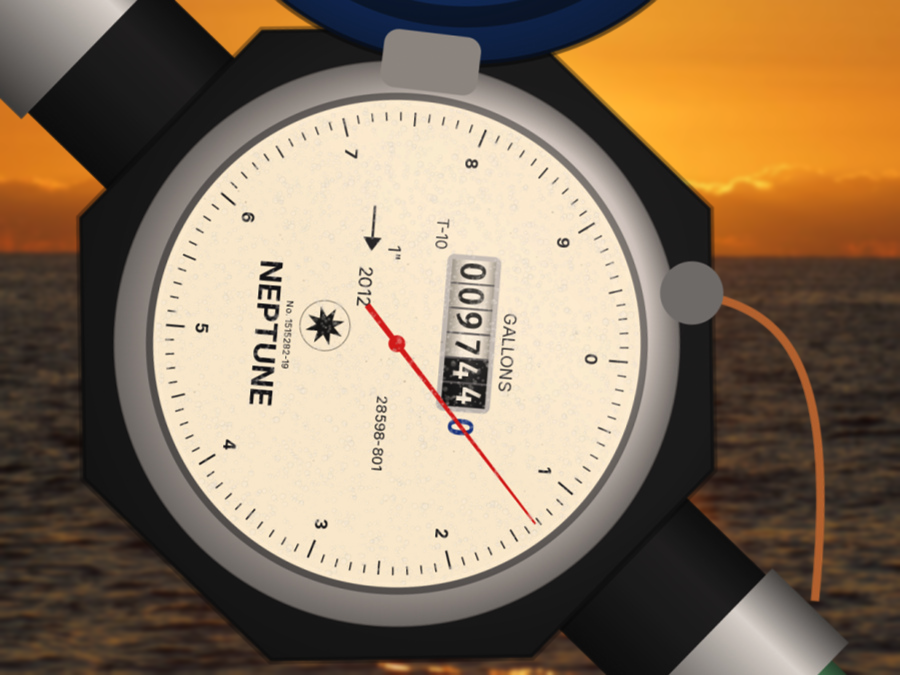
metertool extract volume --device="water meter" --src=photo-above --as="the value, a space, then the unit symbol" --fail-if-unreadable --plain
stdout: 97441.3 gal
